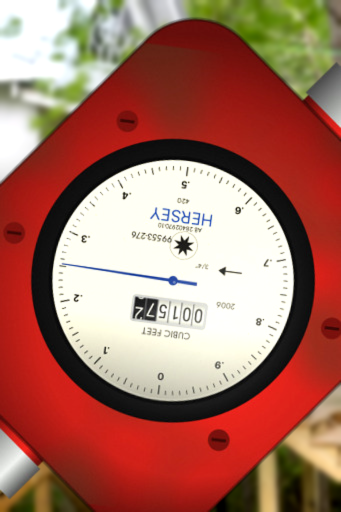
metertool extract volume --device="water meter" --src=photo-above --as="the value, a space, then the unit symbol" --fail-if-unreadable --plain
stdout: 1572.25 ft³
